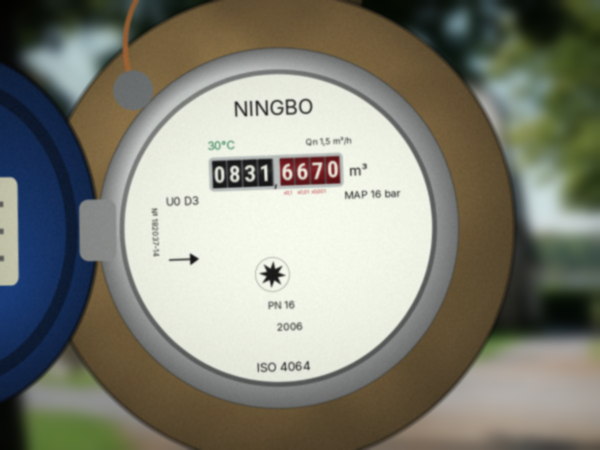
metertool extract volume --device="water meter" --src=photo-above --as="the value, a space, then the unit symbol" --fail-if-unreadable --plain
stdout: 831.6670 m³
